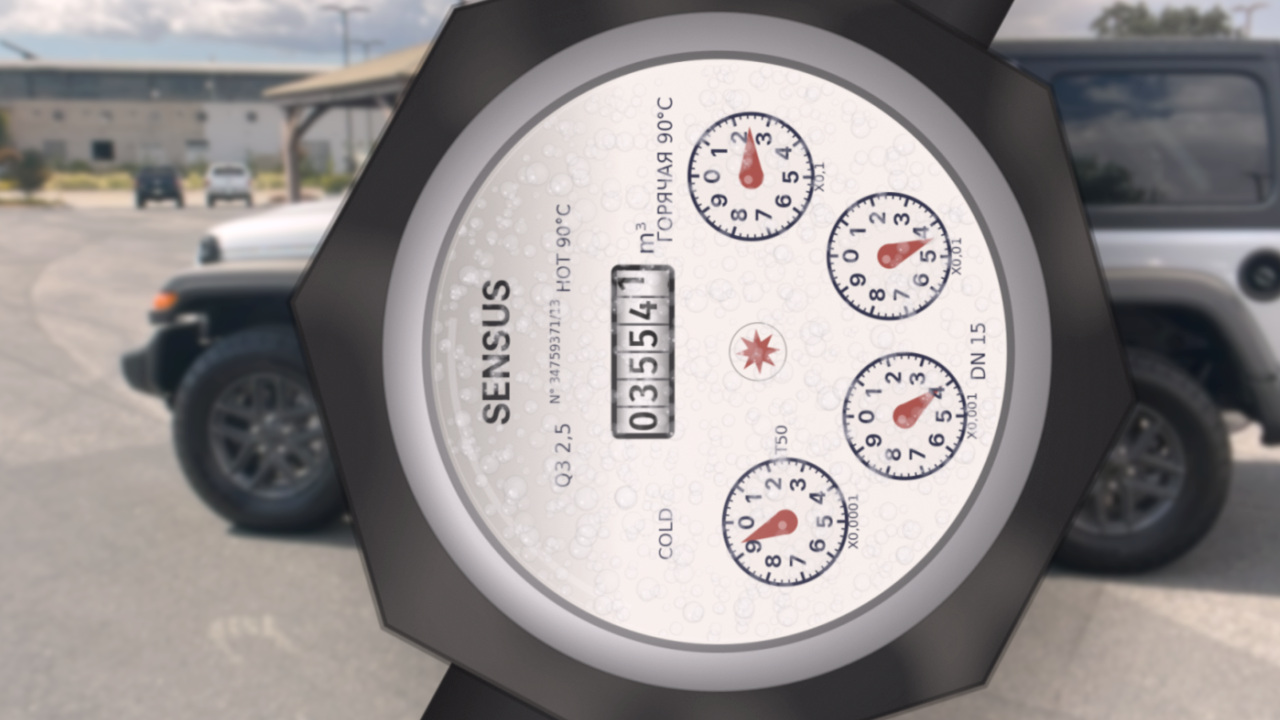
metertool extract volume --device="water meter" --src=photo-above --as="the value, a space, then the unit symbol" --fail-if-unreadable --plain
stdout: 35541.2439 m³
